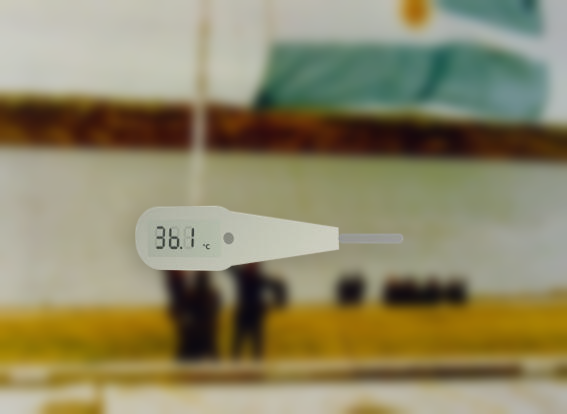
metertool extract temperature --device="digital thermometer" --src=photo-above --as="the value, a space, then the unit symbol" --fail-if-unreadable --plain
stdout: 36.1 °C
